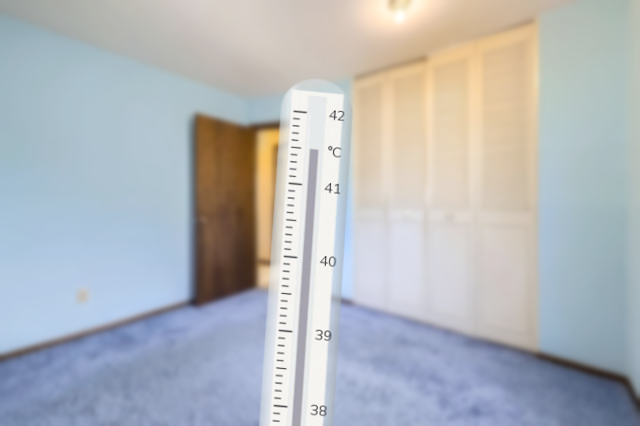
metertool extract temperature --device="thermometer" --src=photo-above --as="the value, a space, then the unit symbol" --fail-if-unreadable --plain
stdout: 41.5 °C
